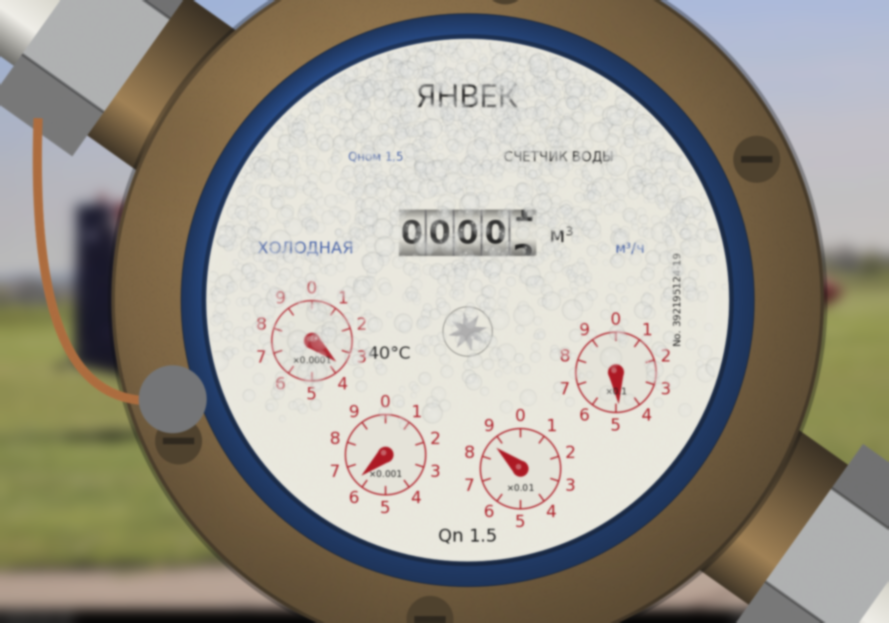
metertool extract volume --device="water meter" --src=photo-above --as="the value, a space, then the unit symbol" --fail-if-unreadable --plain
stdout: 1.4863 m³
